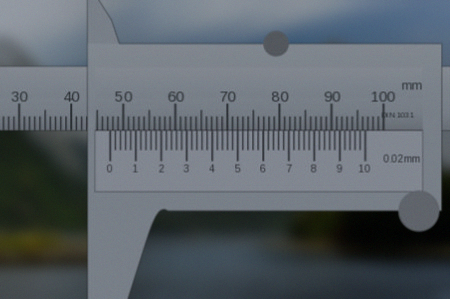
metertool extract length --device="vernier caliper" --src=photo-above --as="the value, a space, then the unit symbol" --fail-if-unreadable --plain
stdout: 47.5 mm
